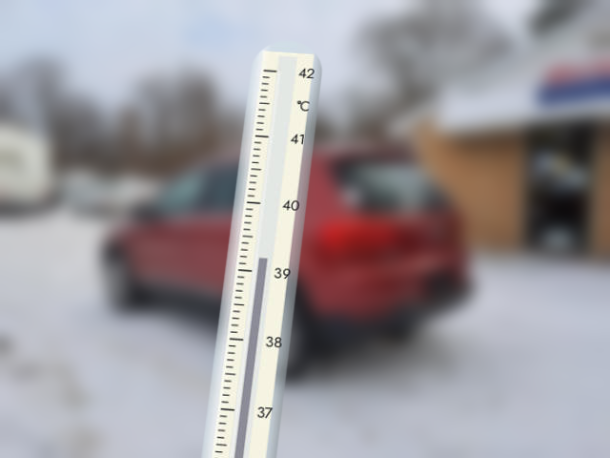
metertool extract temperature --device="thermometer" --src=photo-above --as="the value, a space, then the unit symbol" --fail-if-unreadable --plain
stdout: 39.2 °C
